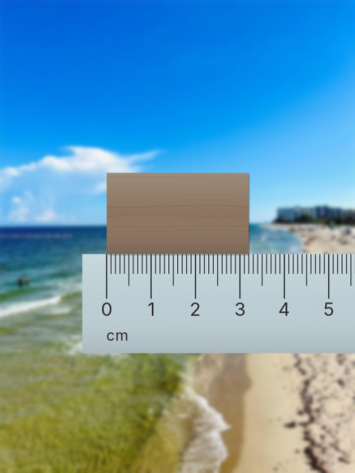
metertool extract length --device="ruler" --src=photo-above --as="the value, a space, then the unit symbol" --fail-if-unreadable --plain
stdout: 3.2 cm
